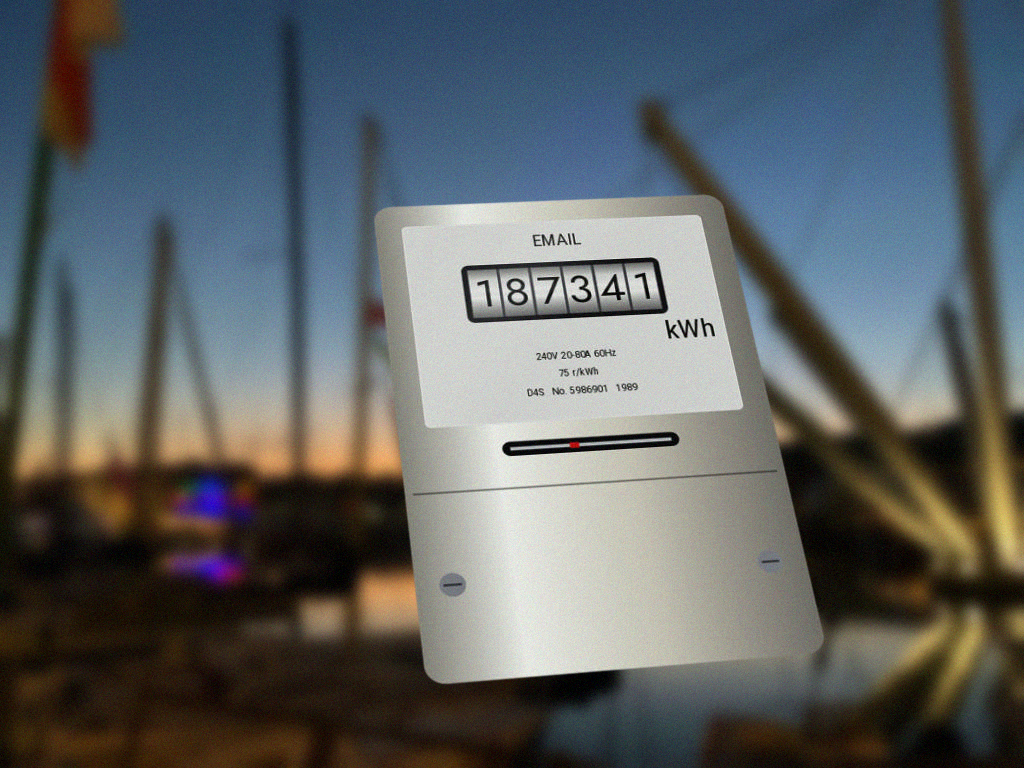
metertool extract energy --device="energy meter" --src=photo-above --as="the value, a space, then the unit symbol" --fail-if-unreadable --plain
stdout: 187341 kWh
